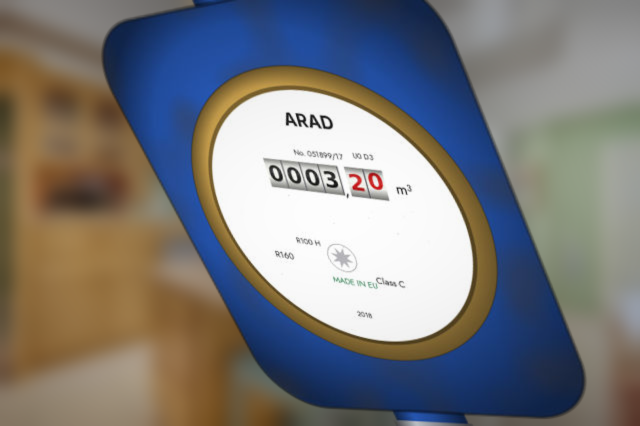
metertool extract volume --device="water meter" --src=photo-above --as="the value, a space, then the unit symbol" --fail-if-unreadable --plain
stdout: 3.20 m³
